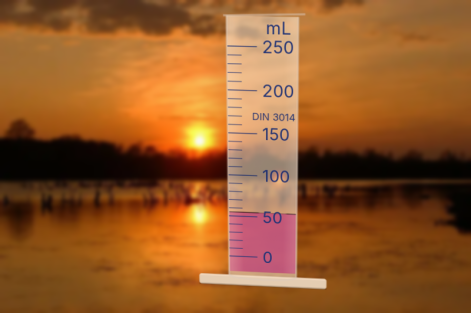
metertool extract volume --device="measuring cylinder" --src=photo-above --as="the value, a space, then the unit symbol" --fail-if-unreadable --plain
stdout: 55 mL
